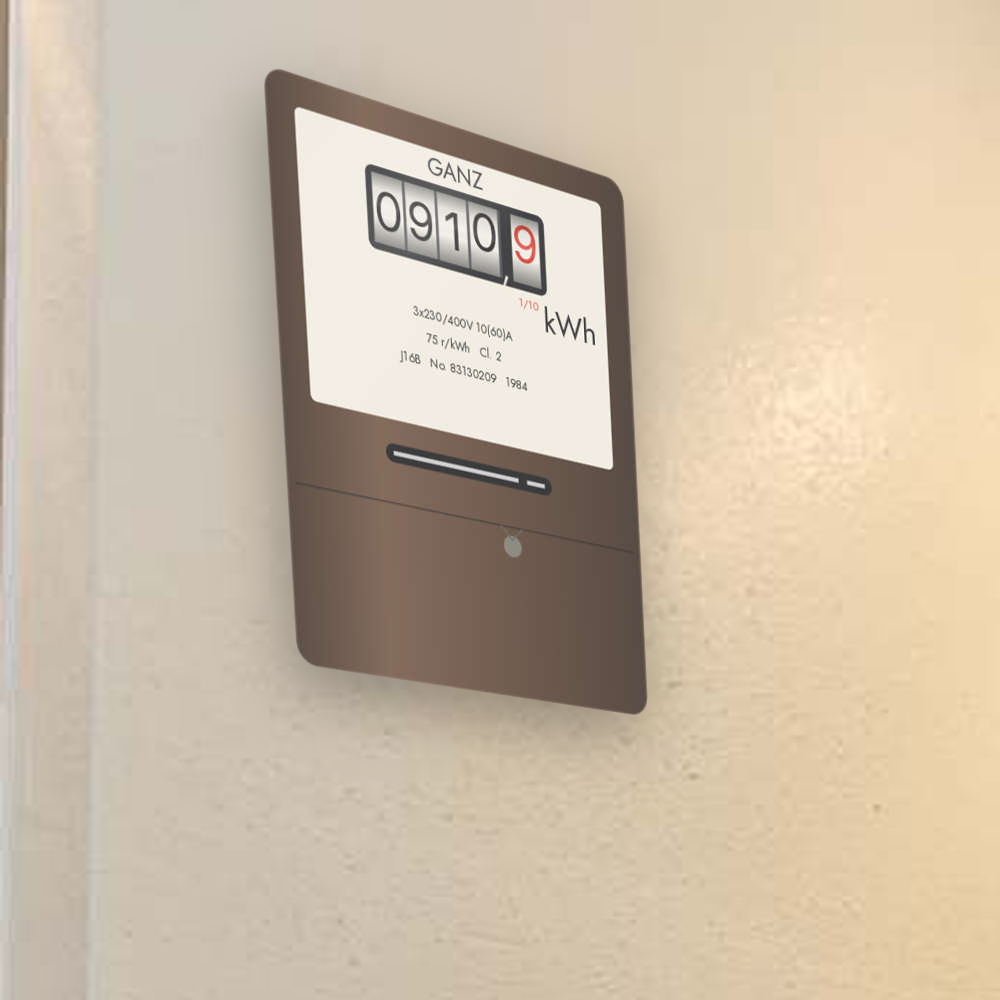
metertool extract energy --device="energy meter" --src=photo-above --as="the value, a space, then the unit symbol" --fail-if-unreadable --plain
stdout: 910.9 kWh
